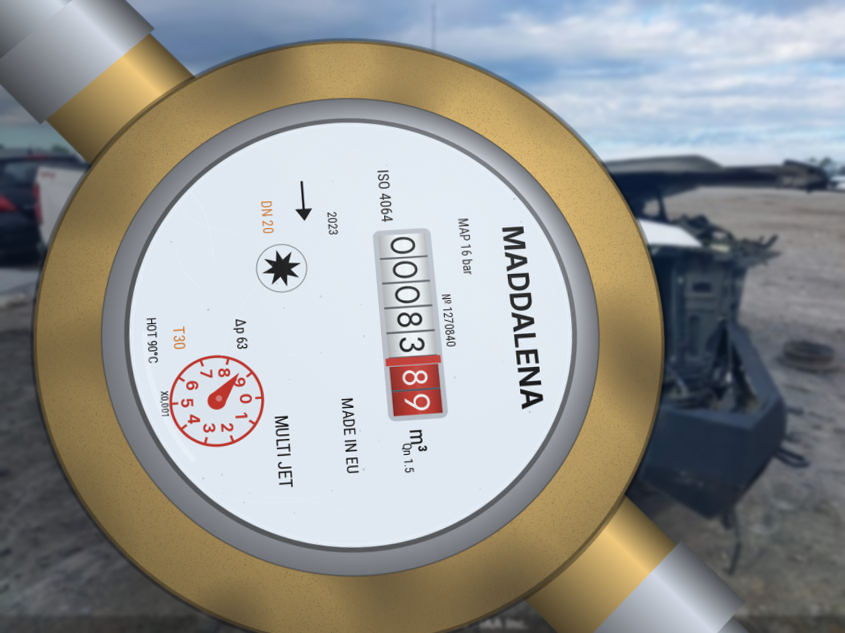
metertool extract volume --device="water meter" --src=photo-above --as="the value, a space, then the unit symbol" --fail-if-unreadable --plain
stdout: 83.898 m³
